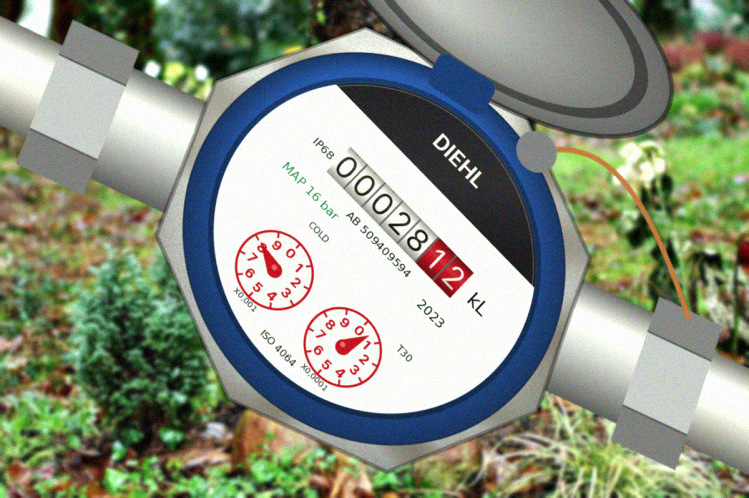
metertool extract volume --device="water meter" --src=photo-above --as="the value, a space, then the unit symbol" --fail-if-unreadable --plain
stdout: 28.1280 kL
